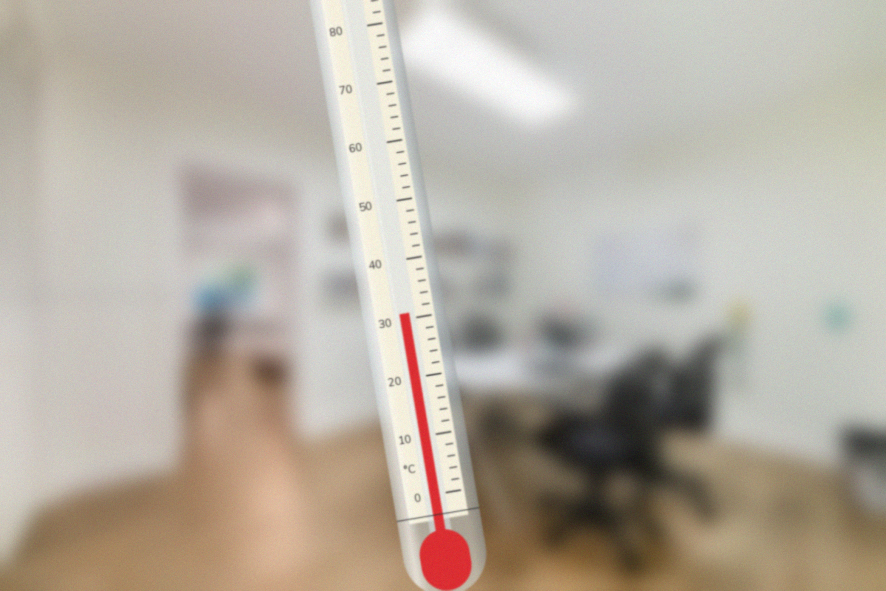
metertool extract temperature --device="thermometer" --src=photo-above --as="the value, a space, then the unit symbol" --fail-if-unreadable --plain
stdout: 31 °C
